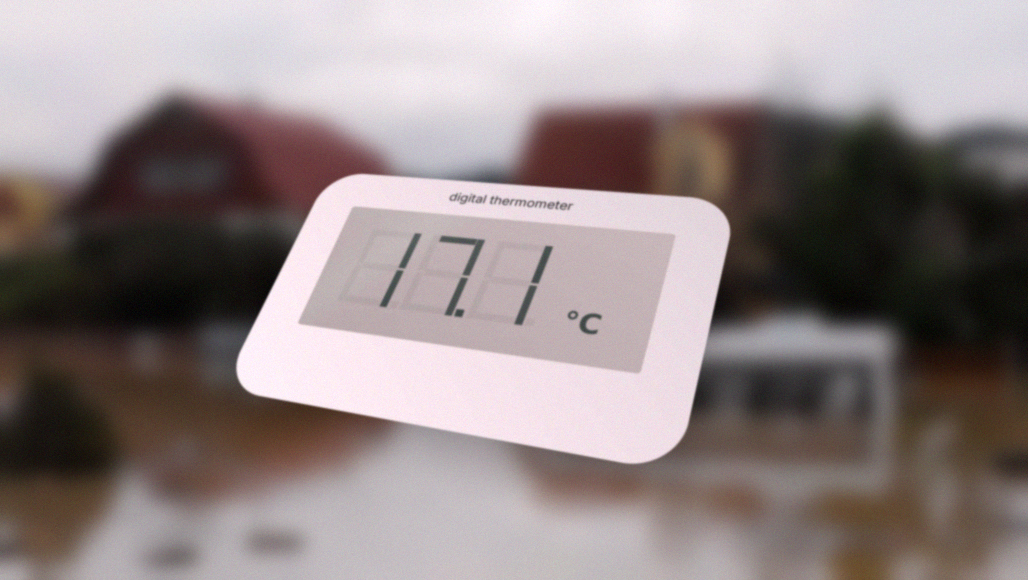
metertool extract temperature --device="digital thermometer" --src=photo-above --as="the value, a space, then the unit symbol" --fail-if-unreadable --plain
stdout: 17.1 °C
